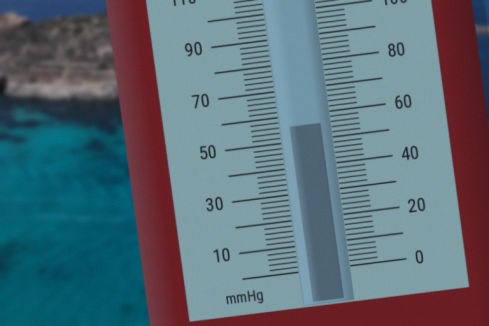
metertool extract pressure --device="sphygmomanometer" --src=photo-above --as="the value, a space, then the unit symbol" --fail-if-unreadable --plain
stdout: 56 mmHg
